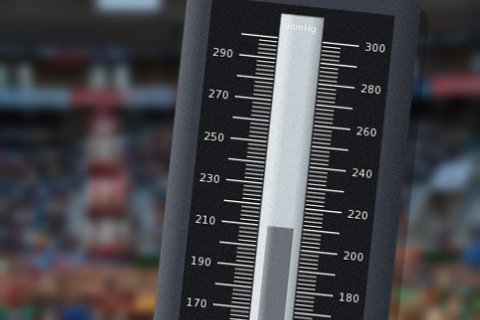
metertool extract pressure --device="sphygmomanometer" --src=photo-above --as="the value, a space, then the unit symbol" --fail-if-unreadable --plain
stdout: 210 mmHg
